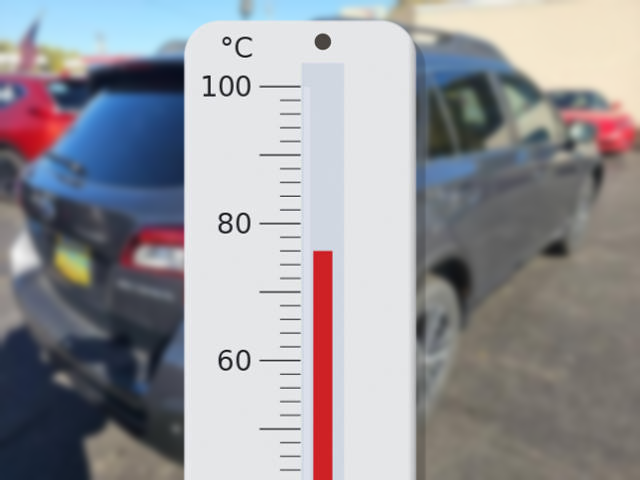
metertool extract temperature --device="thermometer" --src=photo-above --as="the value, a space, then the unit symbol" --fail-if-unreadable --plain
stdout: 76 °C
